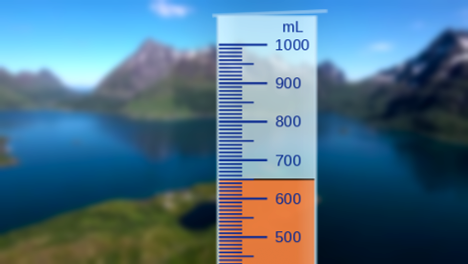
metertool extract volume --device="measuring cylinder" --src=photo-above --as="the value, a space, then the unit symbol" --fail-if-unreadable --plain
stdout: 650 mL
